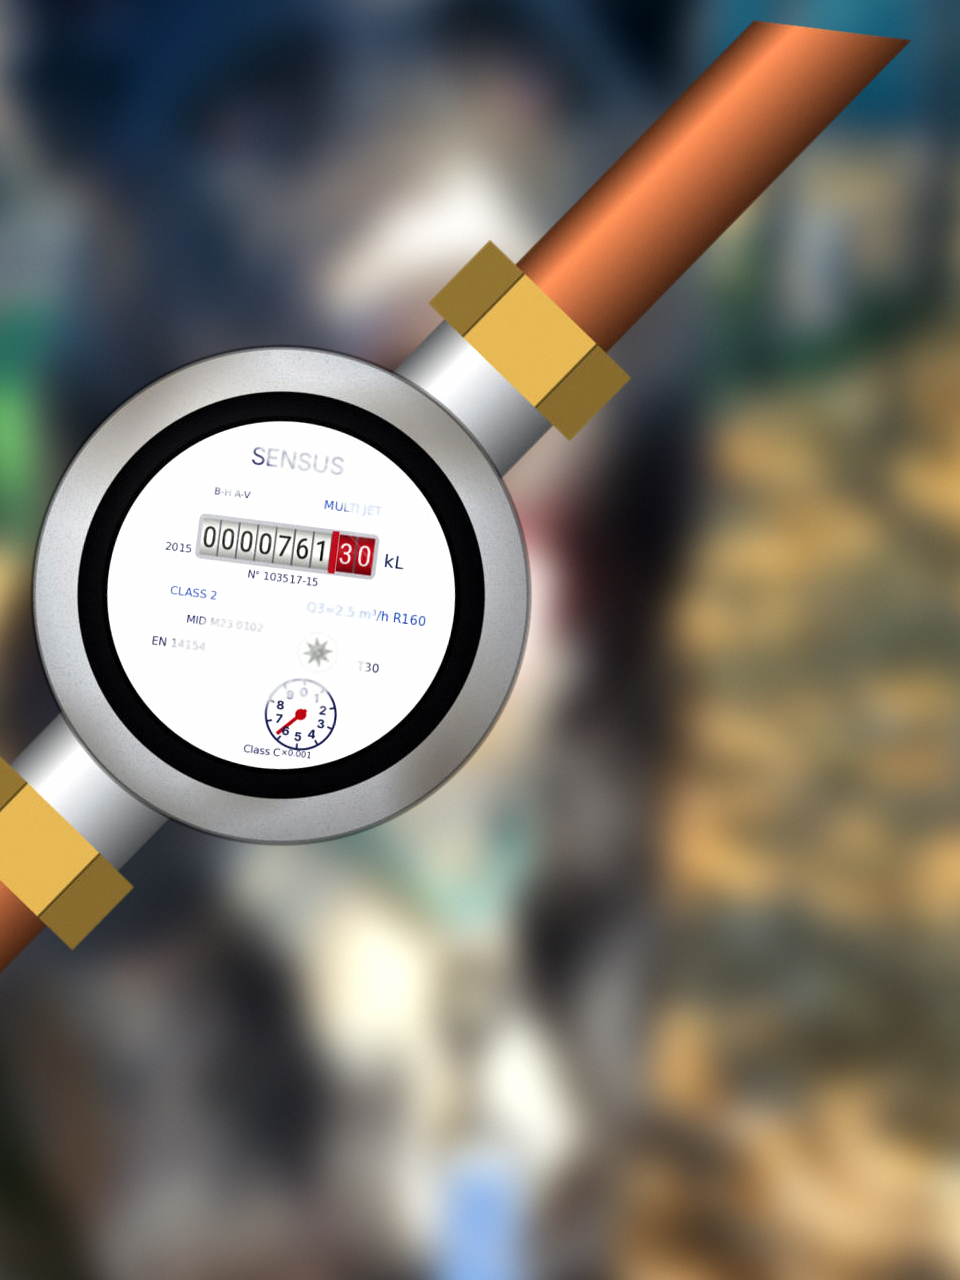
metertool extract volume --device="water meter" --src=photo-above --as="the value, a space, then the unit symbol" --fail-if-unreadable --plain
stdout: 761.306 kL
